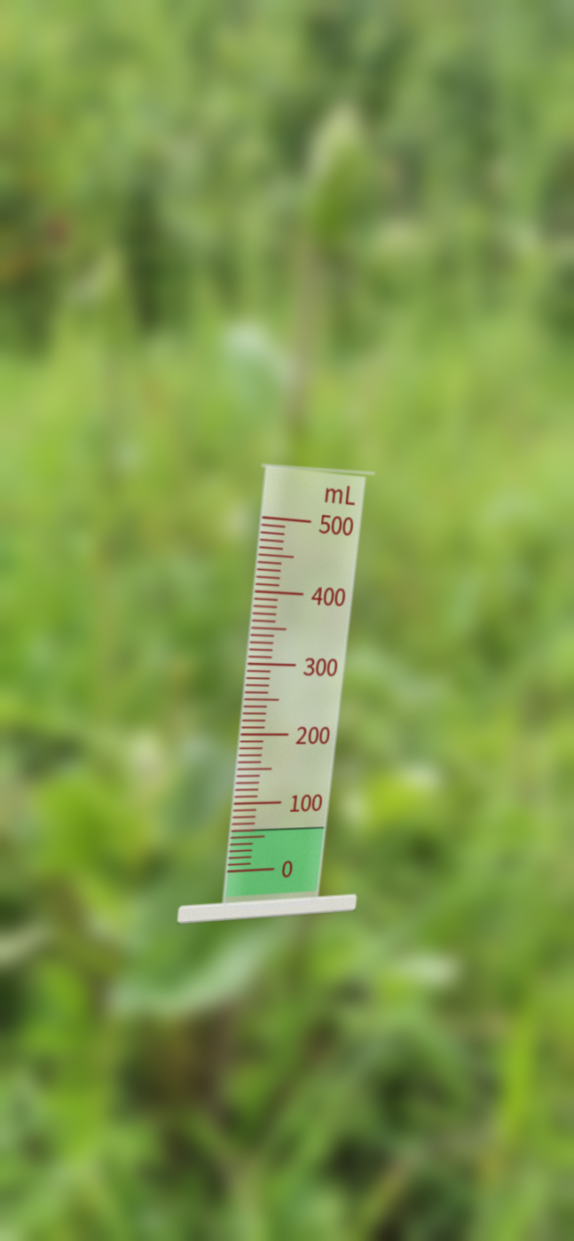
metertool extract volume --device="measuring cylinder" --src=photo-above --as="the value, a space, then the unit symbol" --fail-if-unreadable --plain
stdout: 60 mL
